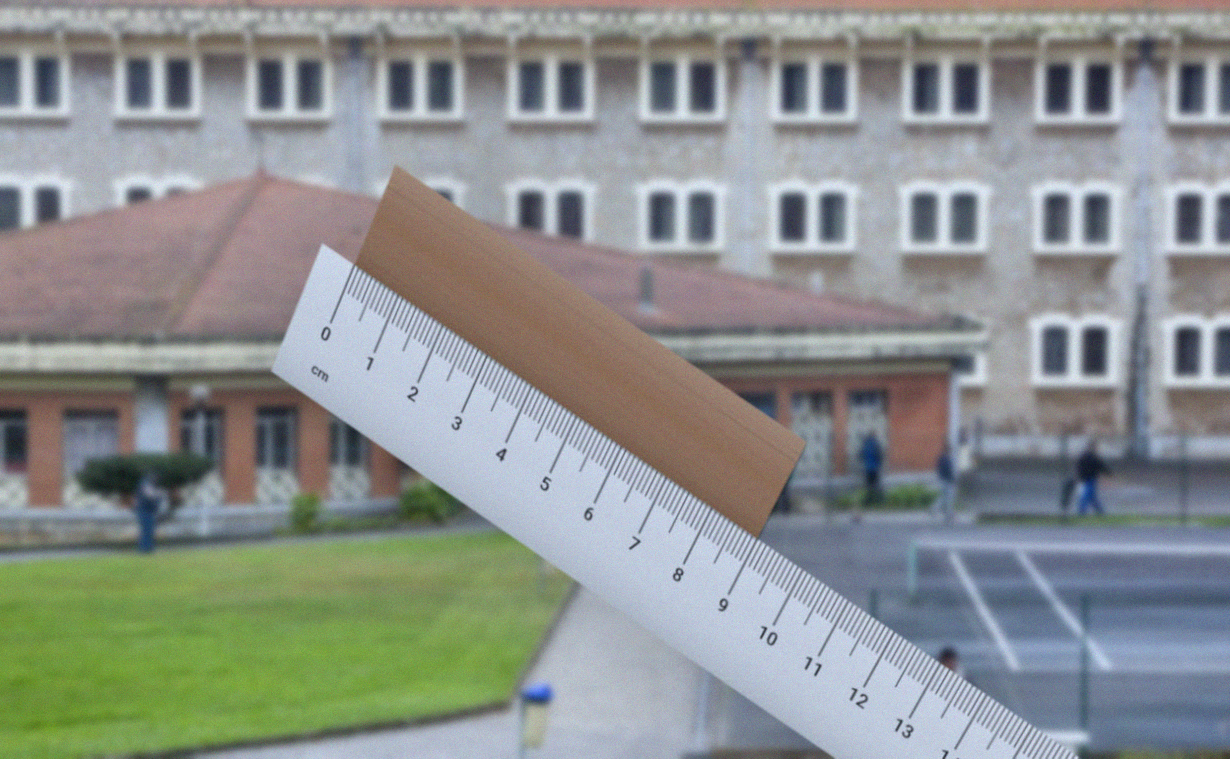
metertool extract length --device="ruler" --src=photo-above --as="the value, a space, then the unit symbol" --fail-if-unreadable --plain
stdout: 9 cm
